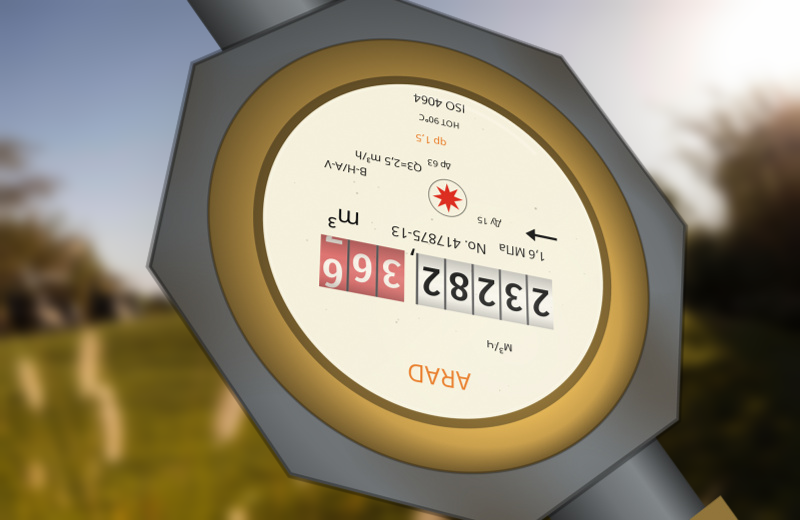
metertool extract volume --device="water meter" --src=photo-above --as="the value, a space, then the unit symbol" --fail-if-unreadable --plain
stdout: 23282.366 m³
